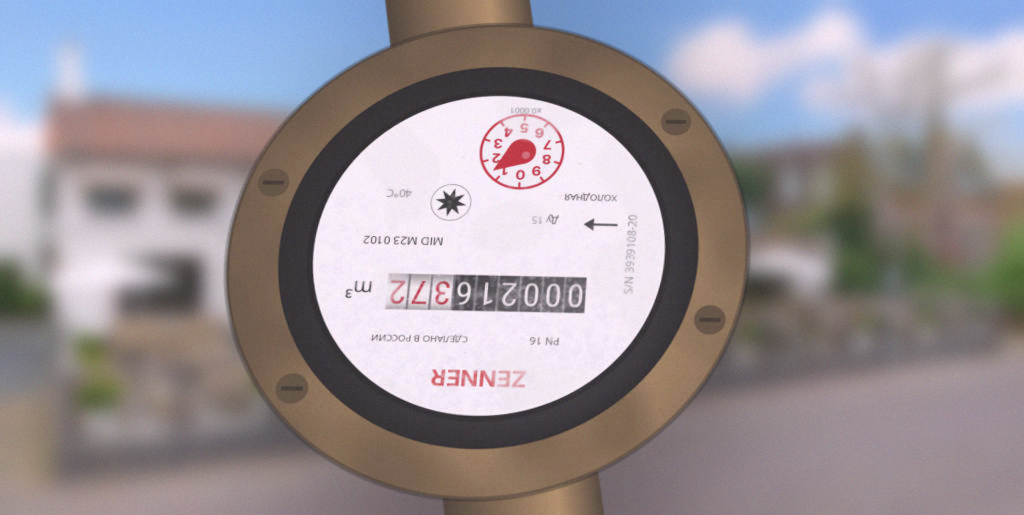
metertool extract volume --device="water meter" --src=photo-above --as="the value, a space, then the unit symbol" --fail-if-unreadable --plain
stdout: 216.3721 m³
